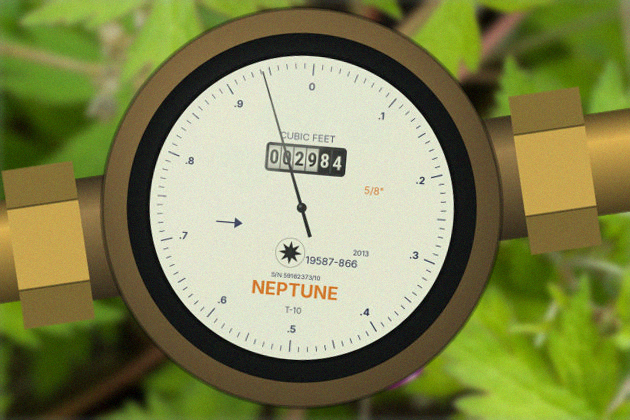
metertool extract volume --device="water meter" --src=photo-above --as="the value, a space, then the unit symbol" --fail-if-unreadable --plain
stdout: 2983.94 ft³
